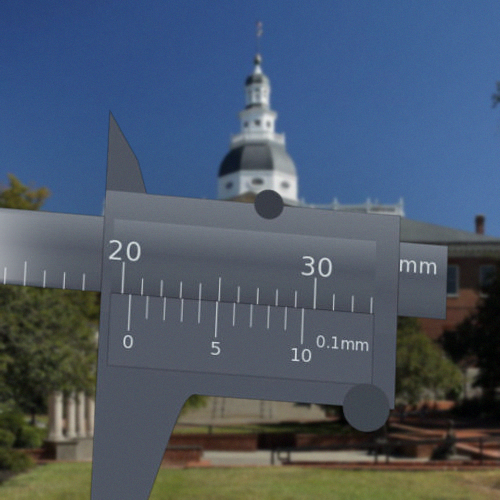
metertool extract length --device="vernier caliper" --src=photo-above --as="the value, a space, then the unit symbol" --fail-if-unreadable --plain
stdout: 20.4 mm
